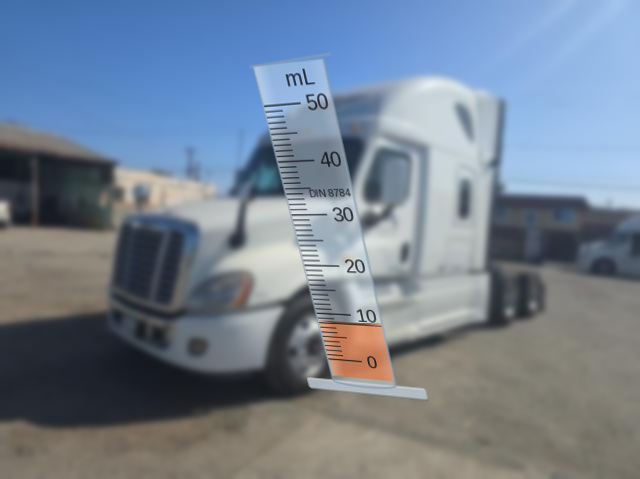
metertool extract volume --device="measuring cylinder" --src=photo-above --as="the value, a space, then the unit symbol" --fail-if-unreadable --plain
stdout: 8 mL
